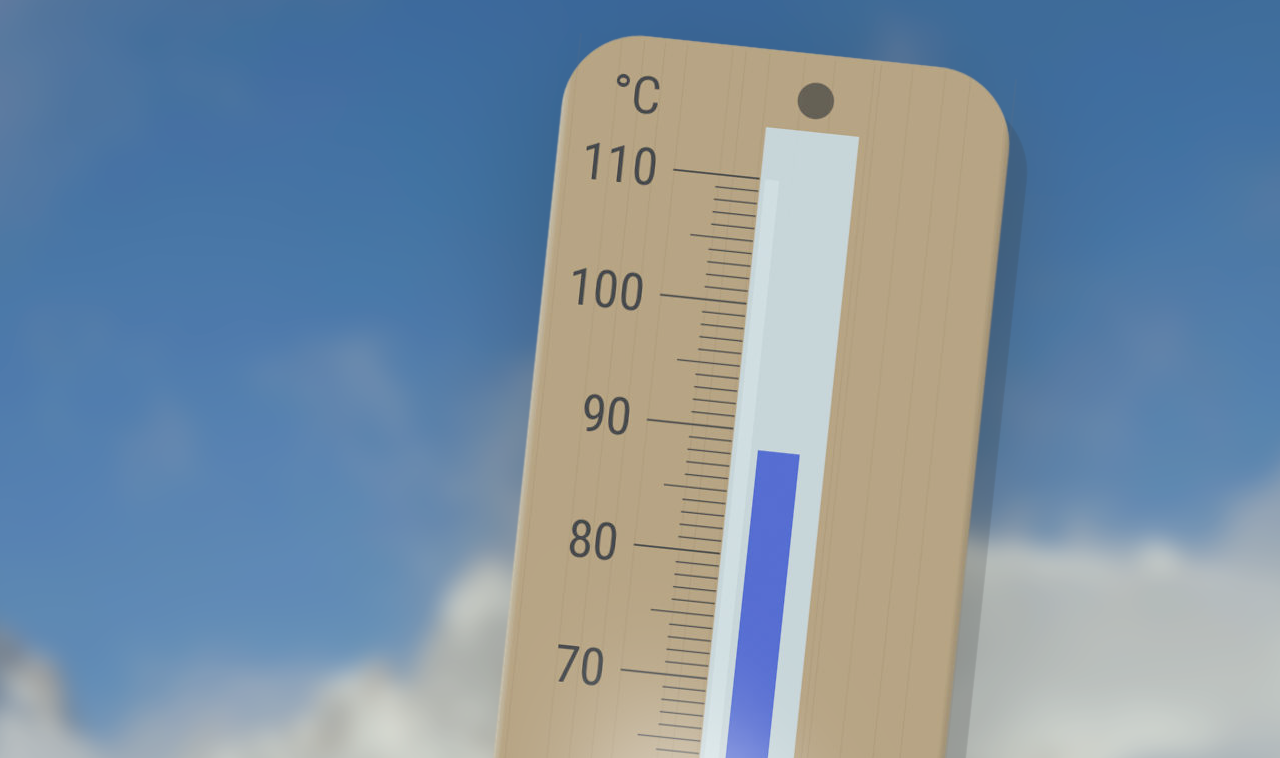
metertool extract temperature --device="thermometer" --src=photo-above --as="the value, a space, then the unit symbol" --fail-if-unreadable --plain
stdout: 88.5 °C
